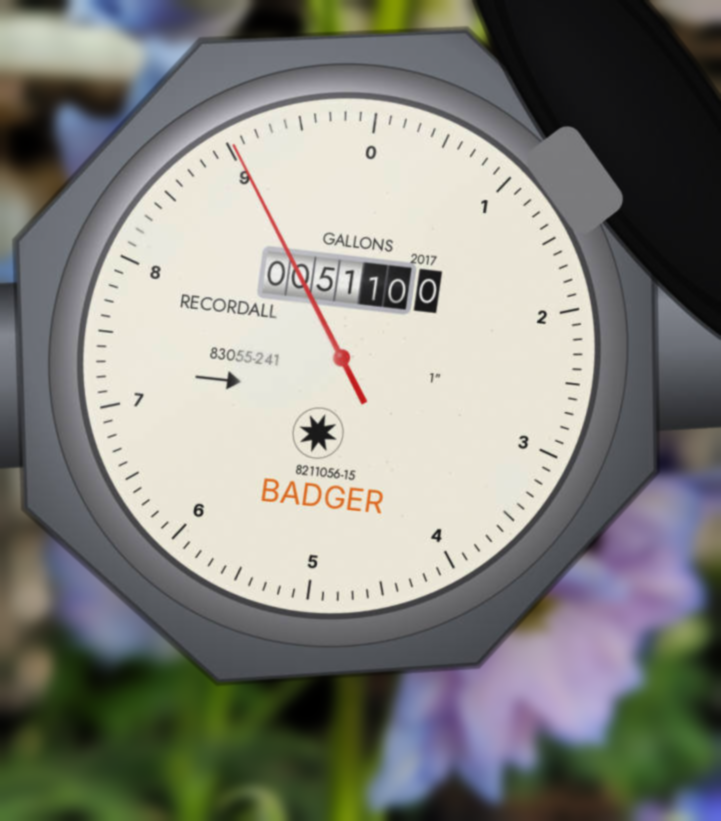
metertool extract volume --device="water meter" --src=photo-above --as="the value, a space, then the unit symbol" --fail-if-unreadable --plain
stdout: 51099.0 gal
